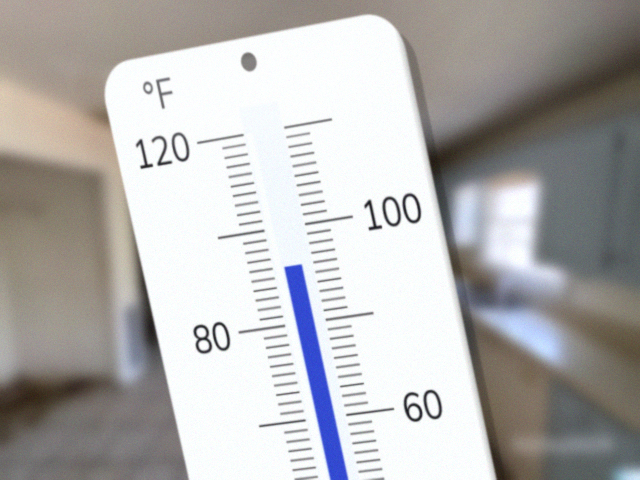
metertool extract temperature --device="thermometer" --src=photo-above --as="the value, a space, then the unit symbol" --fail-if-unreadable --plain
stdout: 92 °F
